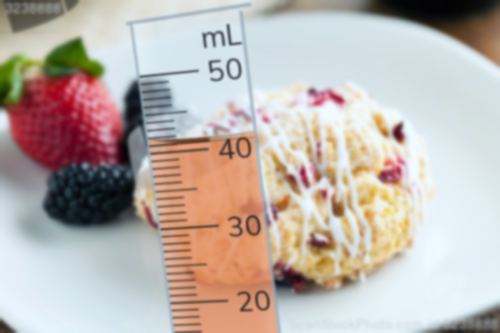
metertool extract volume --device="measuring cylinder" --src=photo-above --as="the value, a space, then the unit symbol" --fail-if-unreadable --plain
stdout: 41 mL
